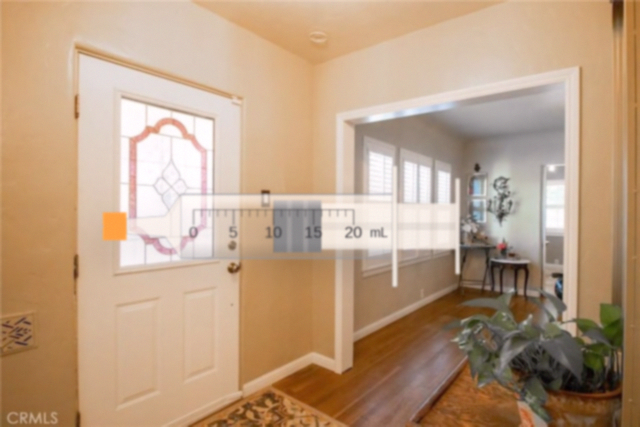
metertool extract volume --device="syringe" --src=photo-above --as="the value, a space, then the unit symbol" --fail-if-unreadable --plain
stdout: 10 mL
